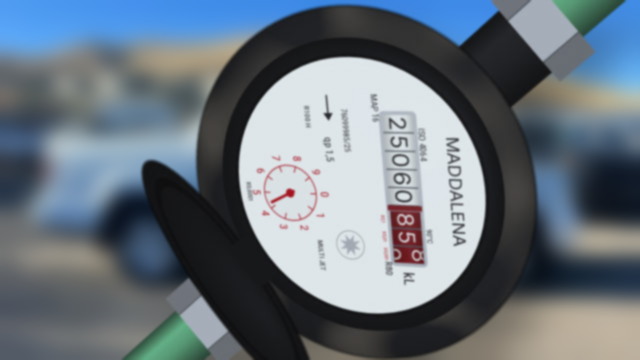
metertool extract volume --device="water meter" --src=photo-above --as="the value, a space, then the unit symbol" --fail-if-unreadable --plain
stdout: 25060.8584 kL
